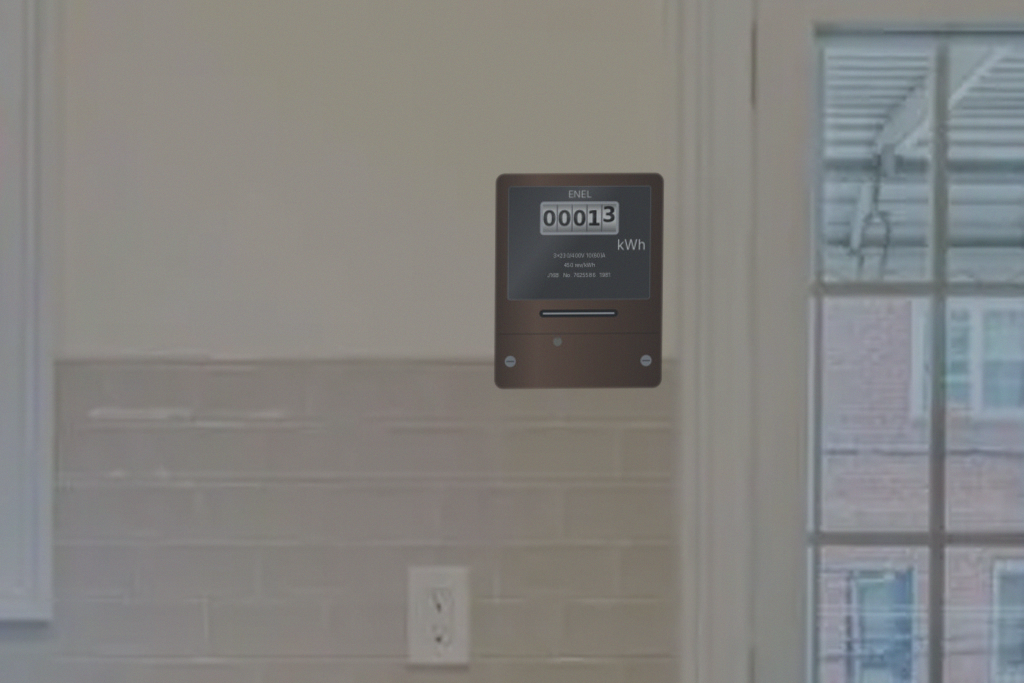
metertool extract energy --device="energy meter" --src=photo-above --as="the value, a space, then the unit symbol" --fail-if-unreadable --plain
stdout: 13 kWh
